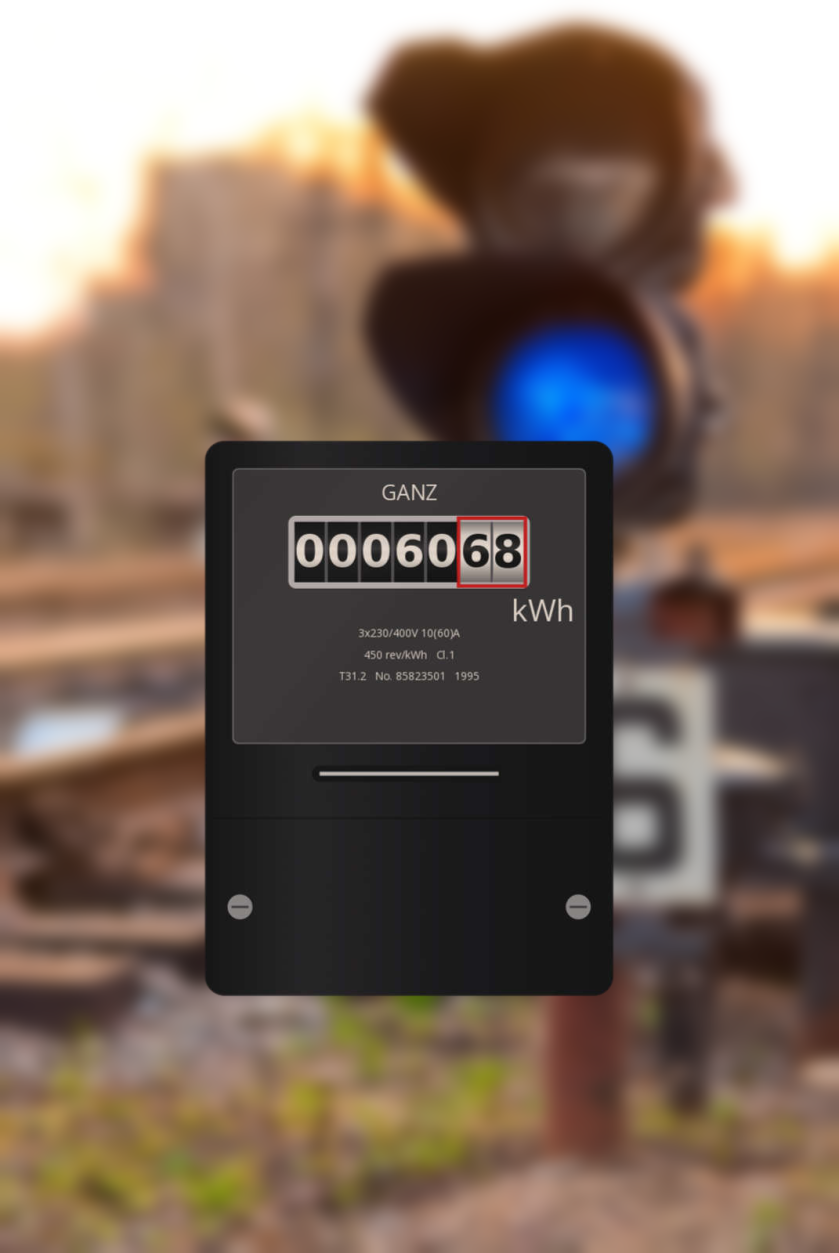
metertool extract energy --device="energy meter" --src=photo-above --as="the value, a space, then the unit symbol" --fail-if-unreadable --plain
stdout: 60.68 kWh
